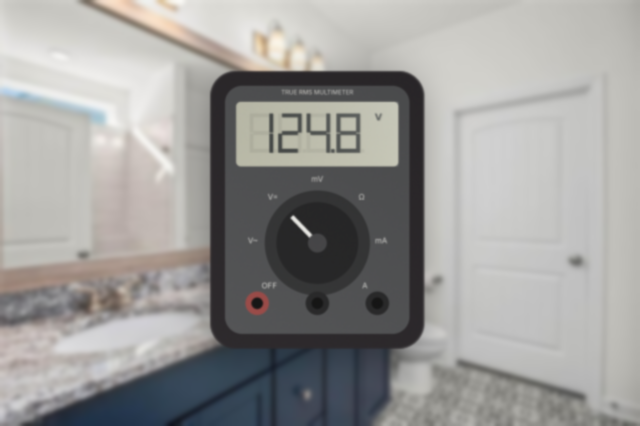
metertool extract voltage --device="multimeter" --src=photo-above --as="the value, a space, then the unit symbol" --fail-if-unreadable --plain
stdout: 124.8 V
